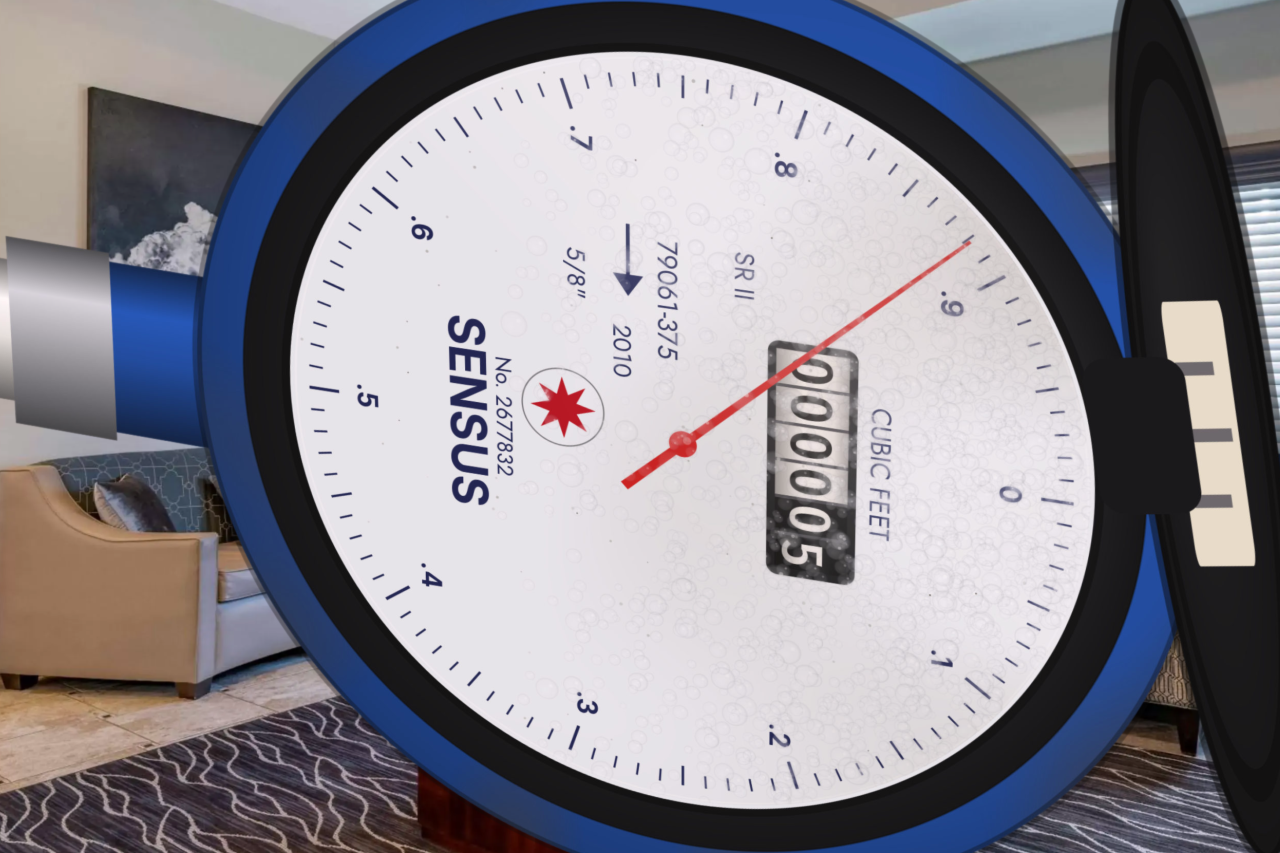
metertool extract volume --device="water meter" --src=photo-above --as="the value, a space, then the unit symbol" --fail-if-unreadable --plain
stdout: 4.88 ft³
